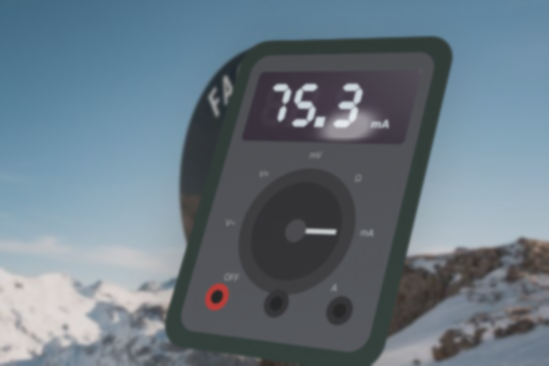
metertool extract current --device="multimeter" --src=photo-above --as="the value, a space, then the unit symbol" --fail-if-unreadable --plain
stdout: 75.3 mA
